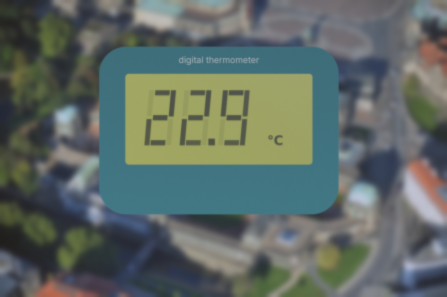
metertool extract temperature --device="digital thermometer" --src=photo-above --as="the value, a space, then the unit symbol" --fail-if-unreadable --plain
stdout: 22.9 °C
